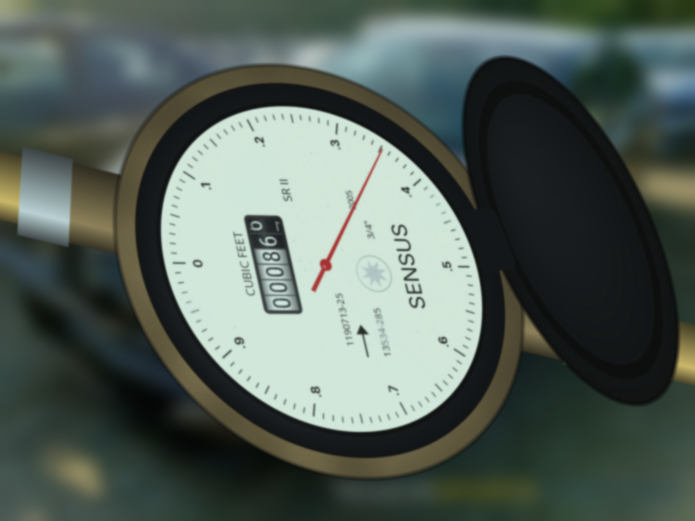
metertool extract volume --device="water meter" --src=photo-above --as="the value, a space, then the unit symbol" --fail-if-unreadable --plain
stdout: 866.35 ft³
